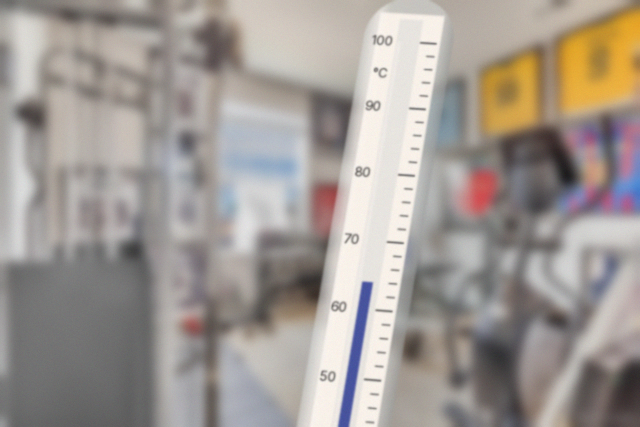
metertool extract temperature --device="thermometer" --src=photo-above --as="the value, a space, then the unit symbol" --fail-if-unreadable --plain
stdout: 64 °C
